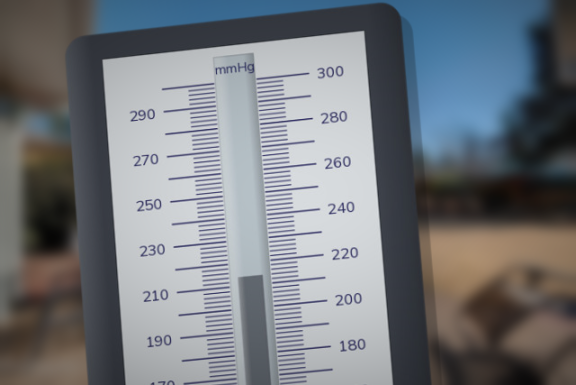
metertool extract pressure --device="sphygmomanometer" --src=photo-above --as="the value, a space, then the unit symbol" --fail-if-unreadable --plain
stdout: 214 mmHg
